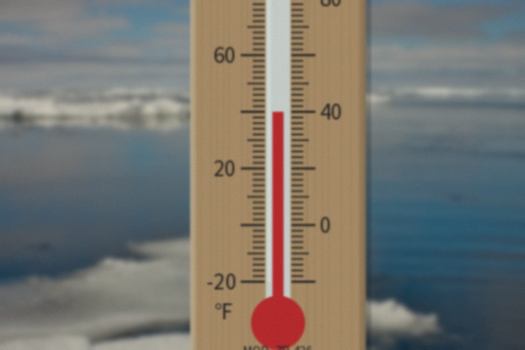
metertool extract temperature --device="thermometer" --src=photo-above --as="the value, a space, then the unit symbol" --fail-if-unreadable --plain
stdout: 40 °F
